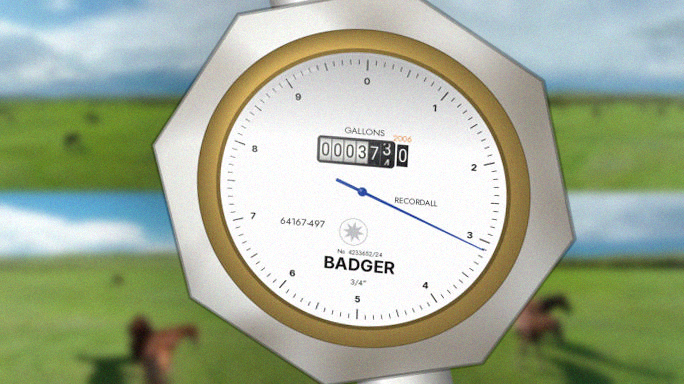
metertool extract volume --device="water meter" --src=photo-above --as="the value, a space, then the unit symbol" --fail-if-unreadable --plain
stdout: 3733.1 gal
